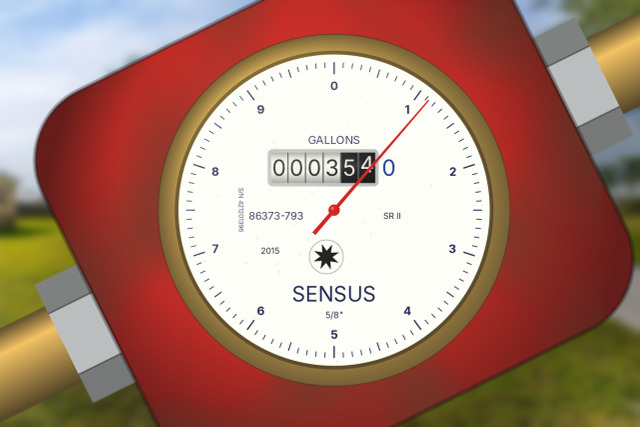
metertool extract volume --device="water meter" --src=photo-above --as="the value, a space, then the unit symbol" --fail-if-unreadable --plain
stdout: 3541.1 gal
